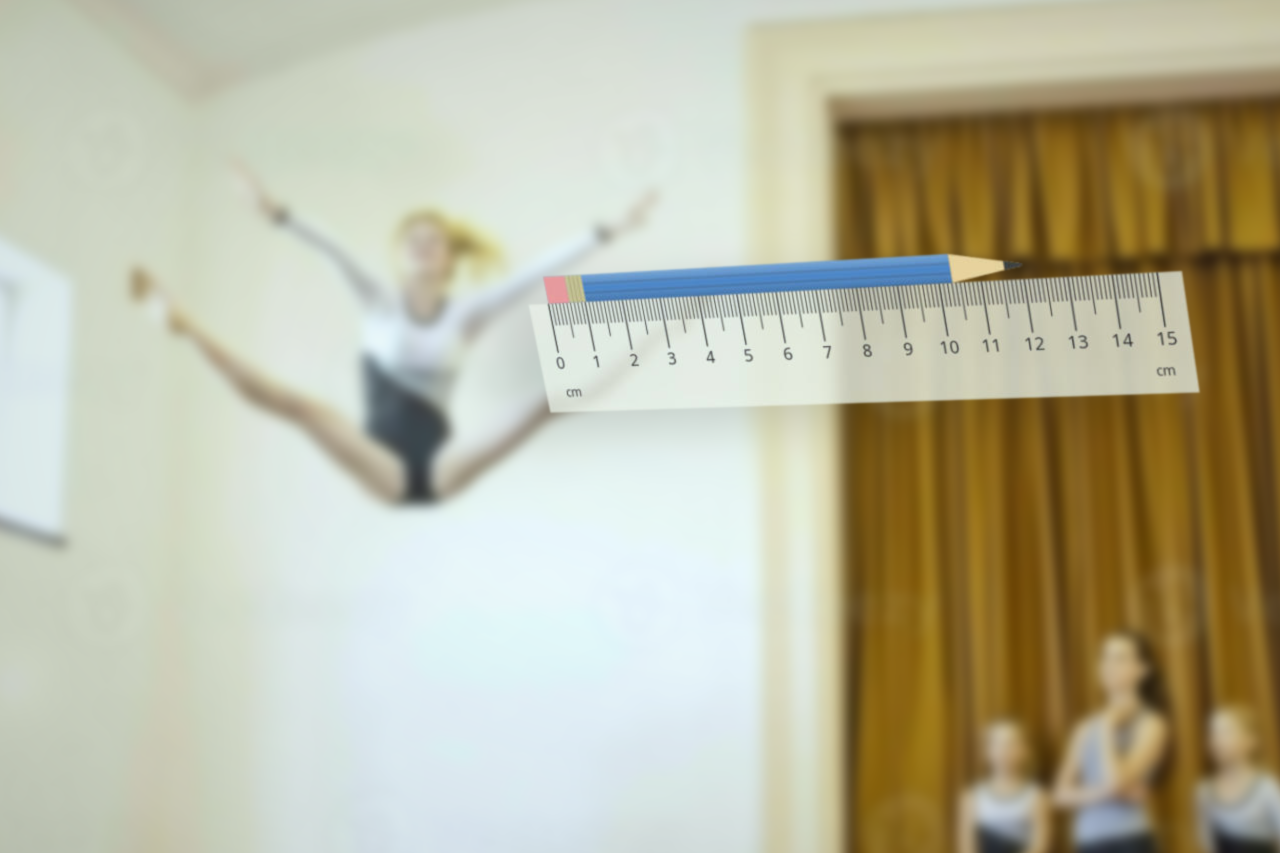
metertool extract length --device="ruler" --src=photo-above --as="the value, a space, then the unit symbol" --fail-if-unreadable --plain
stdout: 12 cm
